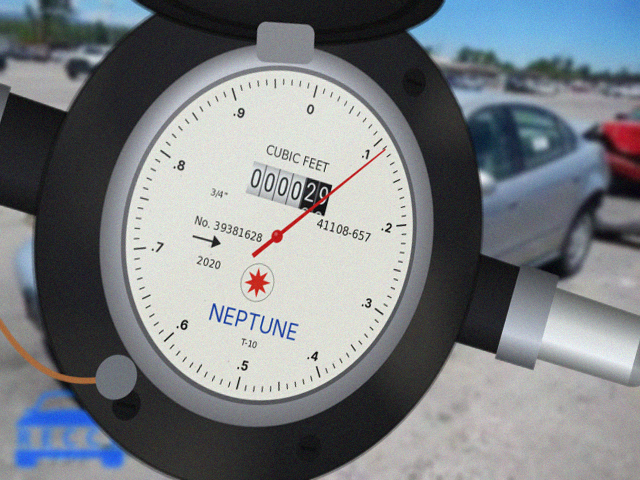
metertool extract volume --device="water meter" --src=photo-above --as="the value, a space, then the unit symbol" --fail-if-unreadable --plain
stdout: 29.11 ft³
